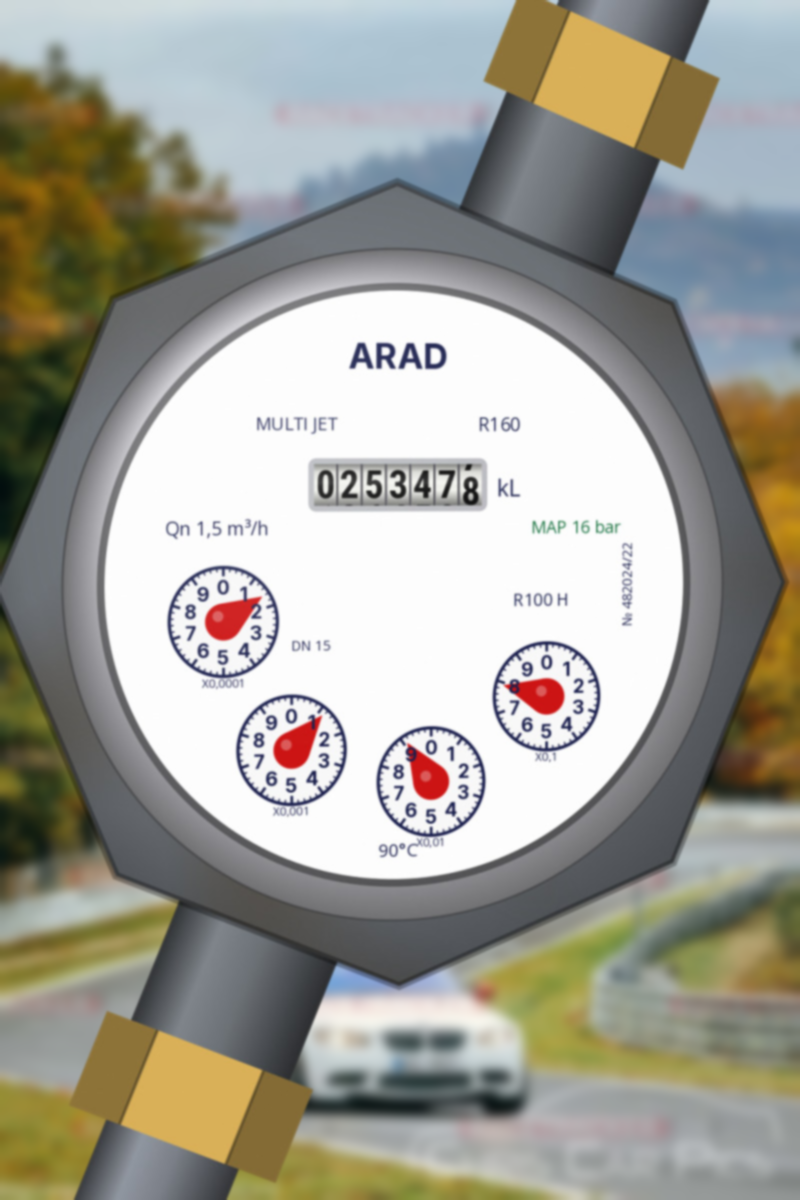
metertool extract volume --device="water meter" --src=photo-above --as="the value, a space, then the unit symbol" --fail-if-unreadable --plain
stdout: 253477.7911 kL
